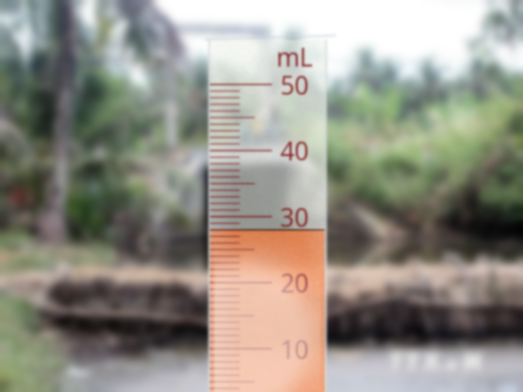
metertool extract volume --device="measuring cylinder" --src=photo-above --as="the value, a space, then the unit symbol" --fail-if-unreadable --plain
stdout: 28 mL
